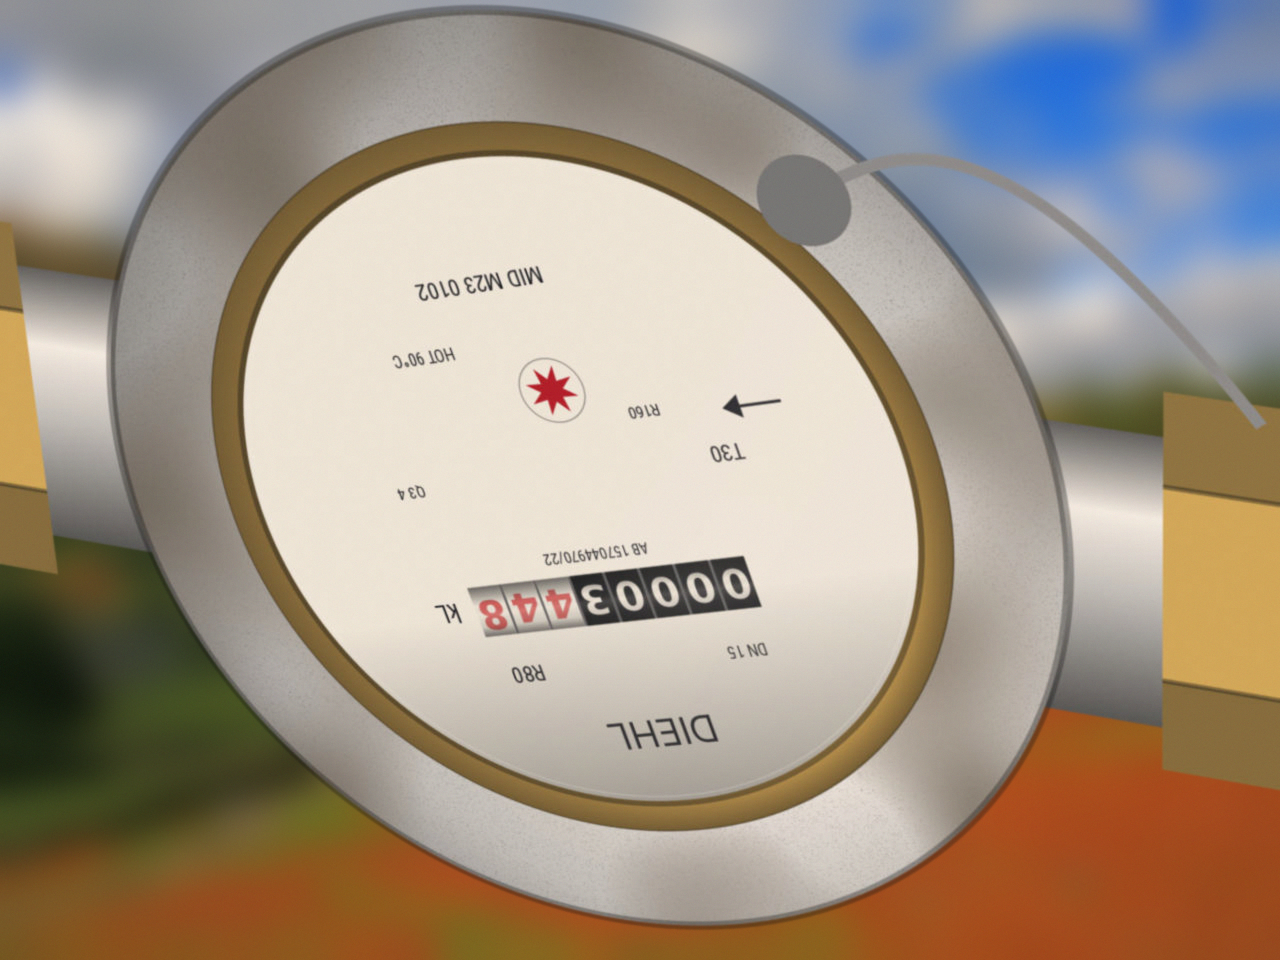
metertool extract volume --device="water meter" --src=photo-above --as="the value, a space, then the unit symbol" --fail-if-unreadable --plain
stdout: 3.448 kL
